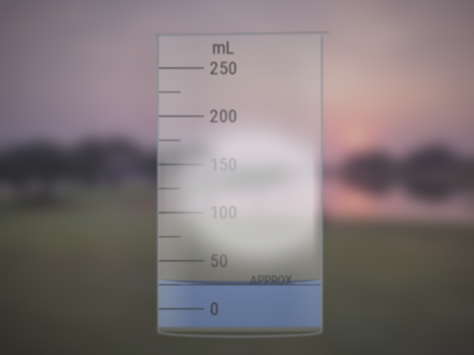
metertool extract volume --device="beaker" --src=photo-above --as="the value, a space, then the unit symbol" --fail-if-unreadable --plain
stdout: 25 mL
